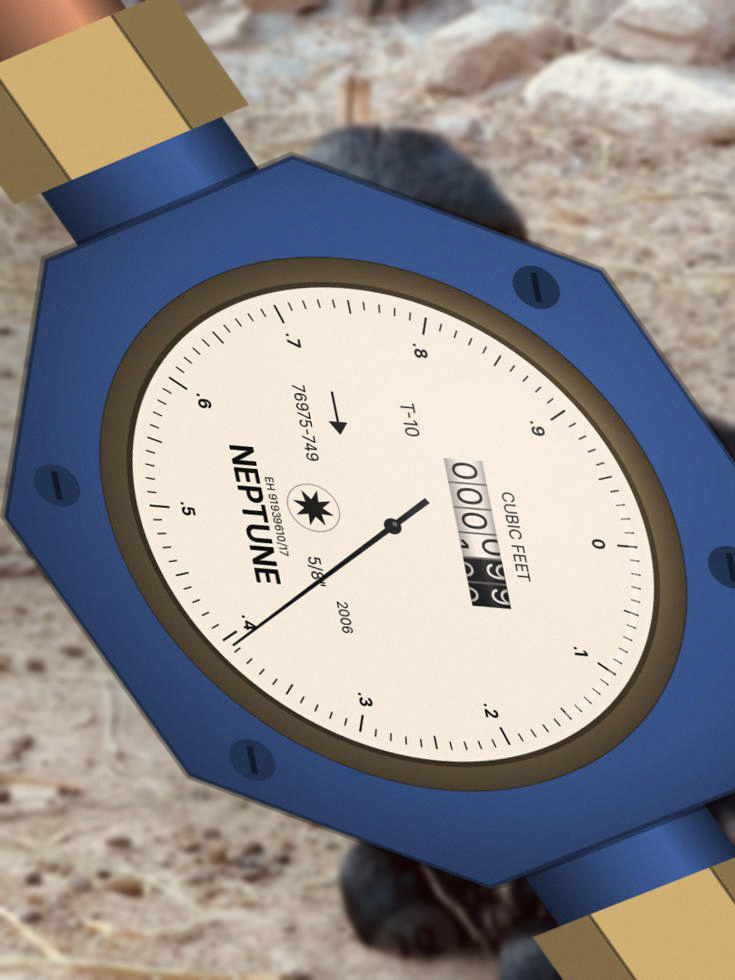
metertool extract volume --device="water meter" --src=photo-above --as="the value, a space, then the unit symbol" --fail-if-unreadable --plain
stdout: 99.39 ft³
